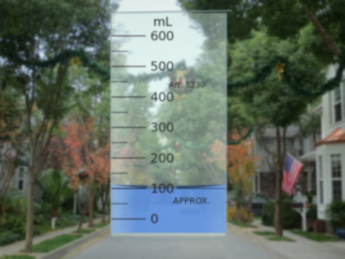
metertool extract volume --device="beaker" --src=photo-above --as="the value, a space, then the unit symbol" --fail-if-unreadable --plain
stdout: 100 mL
